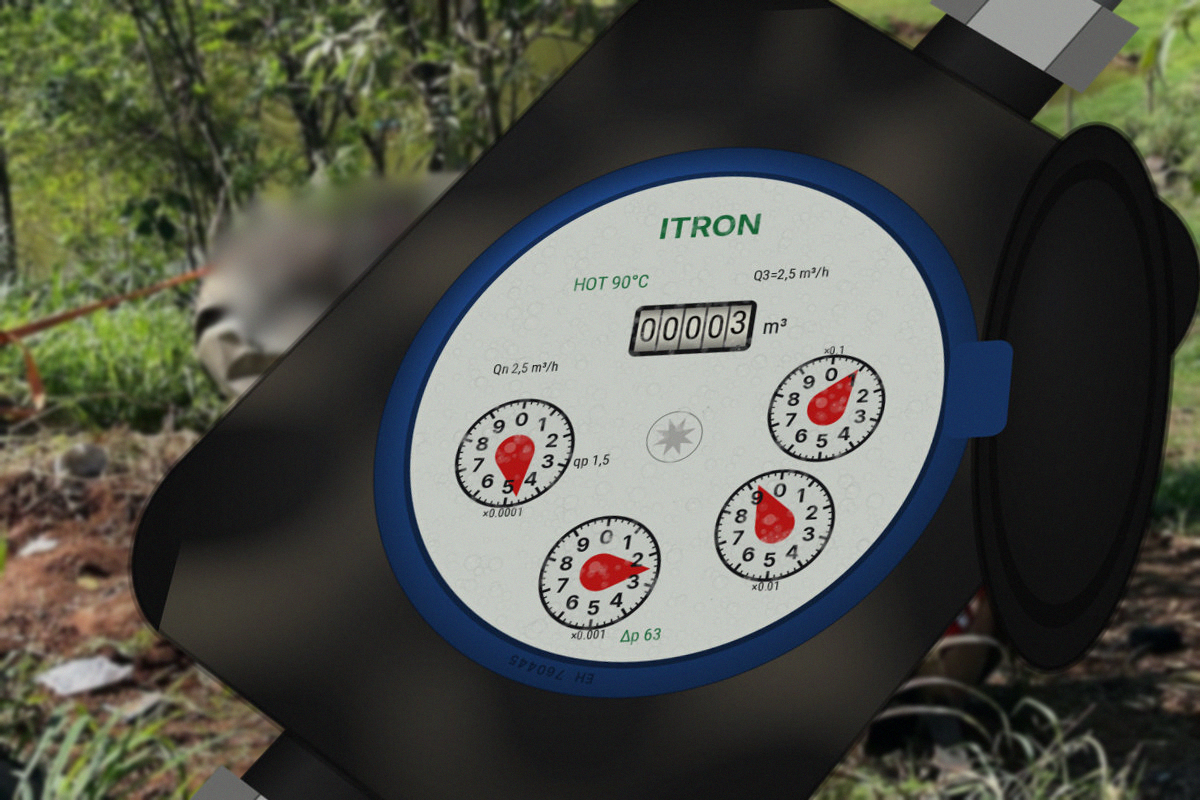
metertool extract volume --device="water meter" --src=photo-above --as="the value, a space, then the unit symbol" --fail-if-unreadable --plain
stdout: 3.0924 m³
